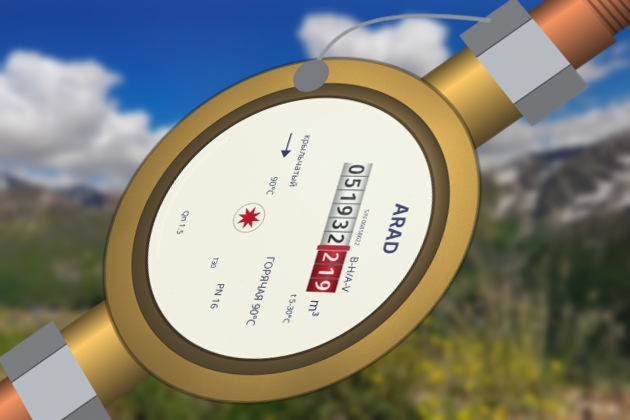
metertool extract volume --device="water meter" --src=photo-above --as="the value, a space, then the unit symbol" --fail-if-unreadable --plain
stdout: 51932.219 m³
